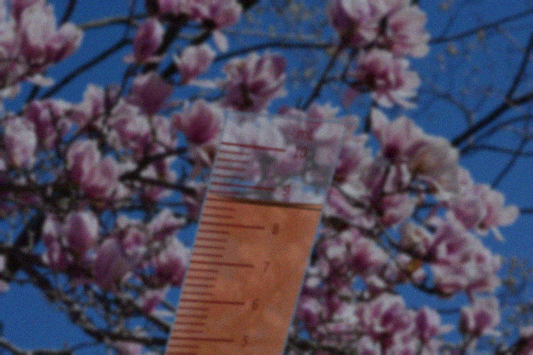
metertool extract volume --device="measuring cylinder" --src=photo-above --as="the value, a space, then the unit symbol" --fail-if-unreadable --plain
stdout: 8.6 mL
